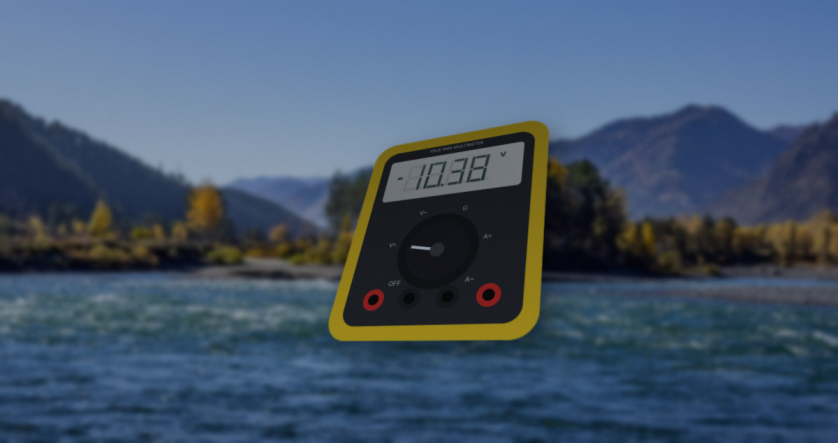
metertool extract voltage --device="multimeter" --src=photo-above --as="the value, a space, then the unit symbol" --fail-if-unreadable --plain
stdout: -10.38 V
